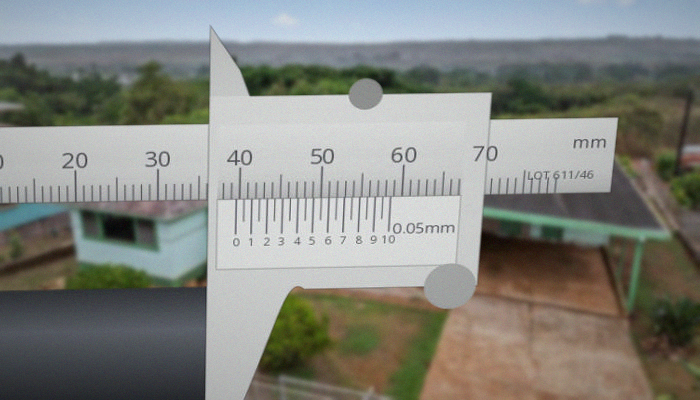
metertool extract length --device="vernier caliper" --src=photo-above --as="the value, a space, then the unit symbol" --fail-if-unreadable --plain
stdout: 39.6 mm
